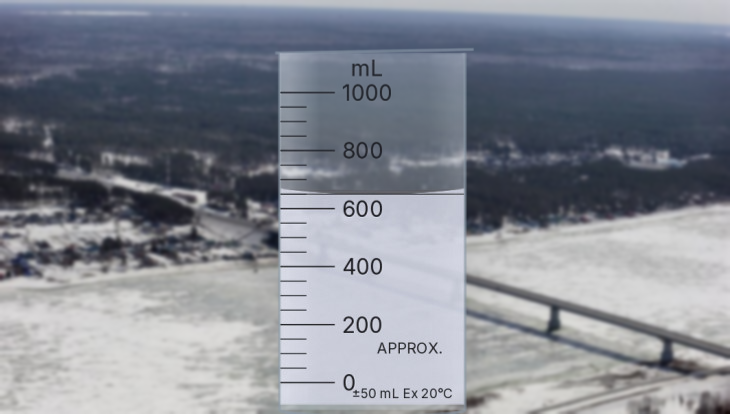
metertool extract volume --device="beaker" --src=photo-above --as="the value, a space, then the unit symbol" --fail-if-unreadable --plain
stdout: 650 mL
